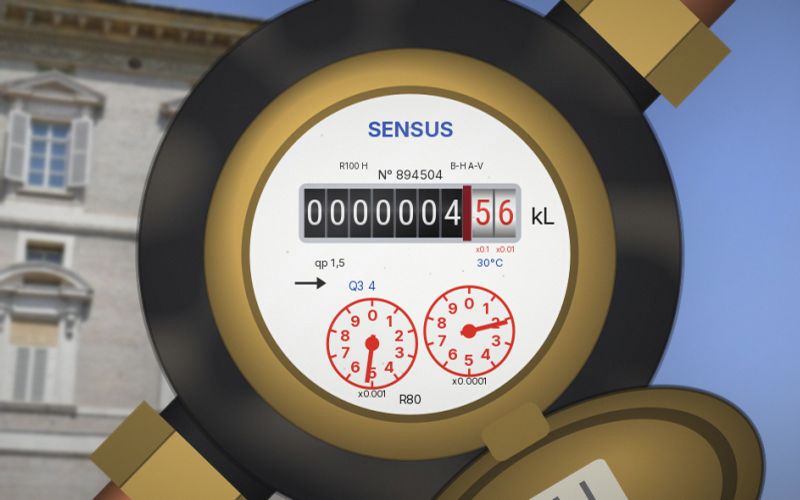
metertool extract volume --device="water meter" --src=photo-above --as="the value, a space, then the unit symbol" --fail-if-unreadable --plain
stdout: 4.5652 kL
